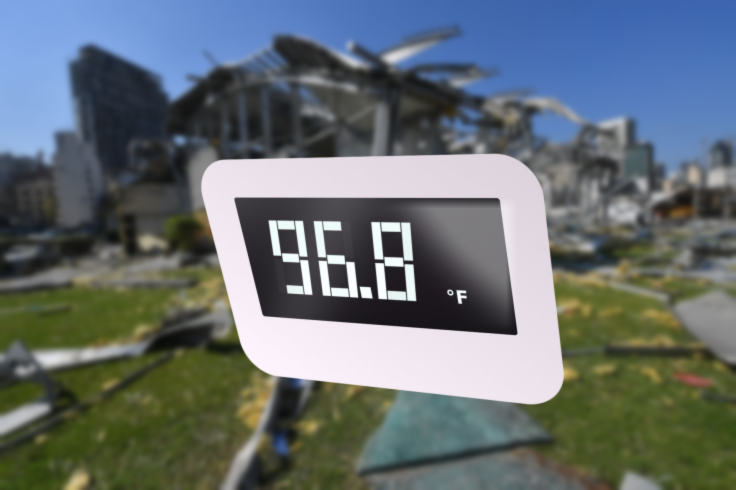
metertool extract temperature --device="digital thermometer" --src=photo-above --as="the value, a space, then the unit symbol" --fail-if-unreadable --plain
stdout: 96.8 °F
